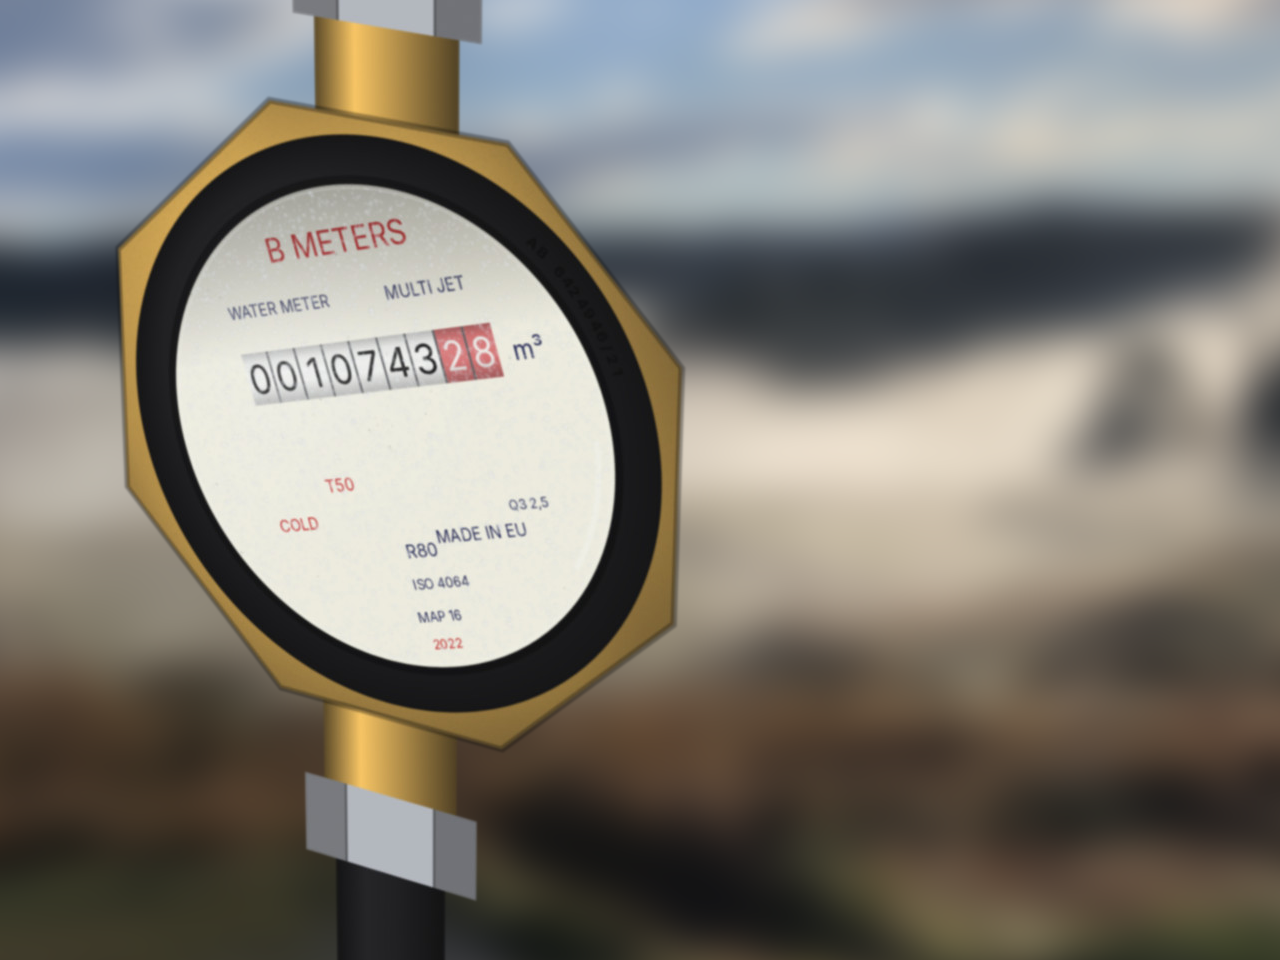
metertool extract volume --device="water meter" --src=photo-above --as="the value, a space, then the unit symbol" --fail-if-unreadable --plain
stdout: 10743.28 m³
